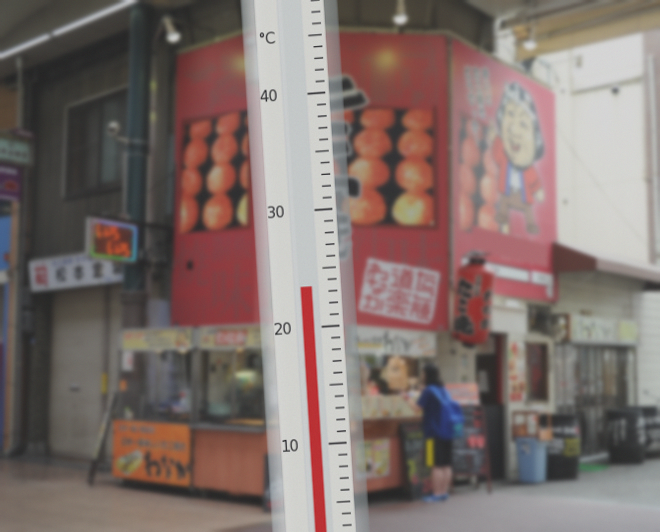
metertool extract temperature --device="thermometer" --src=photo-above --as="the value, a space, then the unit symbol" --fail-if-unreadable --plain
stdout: 23.5 °C
